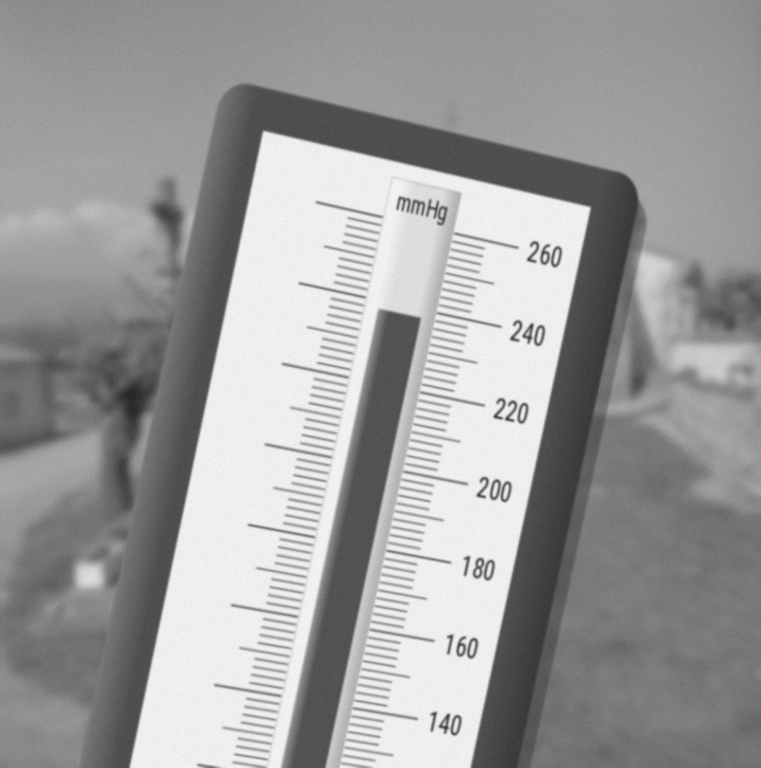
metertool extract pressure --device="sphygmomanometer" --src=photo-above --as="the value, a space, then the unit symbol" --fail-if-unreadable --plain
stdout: 238 mmHg
